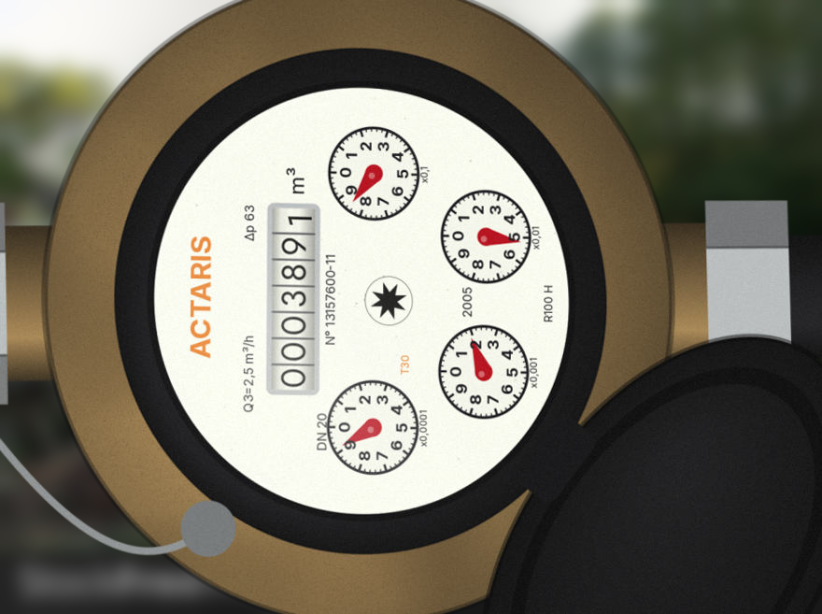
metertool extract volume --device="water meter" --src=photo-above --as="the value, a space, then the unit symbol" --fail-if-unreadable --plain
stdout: 3890.8519 m³
